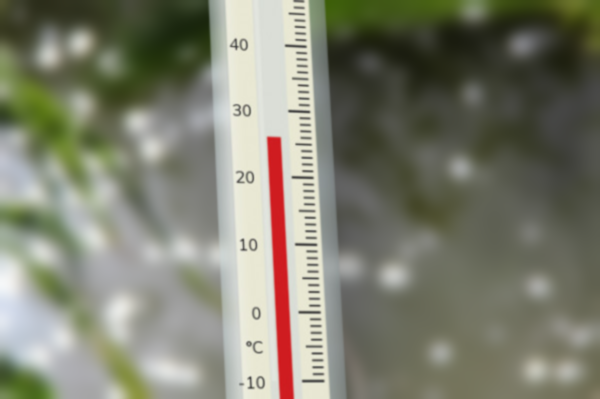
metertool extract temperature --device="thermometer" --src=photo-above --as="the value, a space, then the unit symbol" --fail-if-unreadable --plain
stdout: 26 °C
